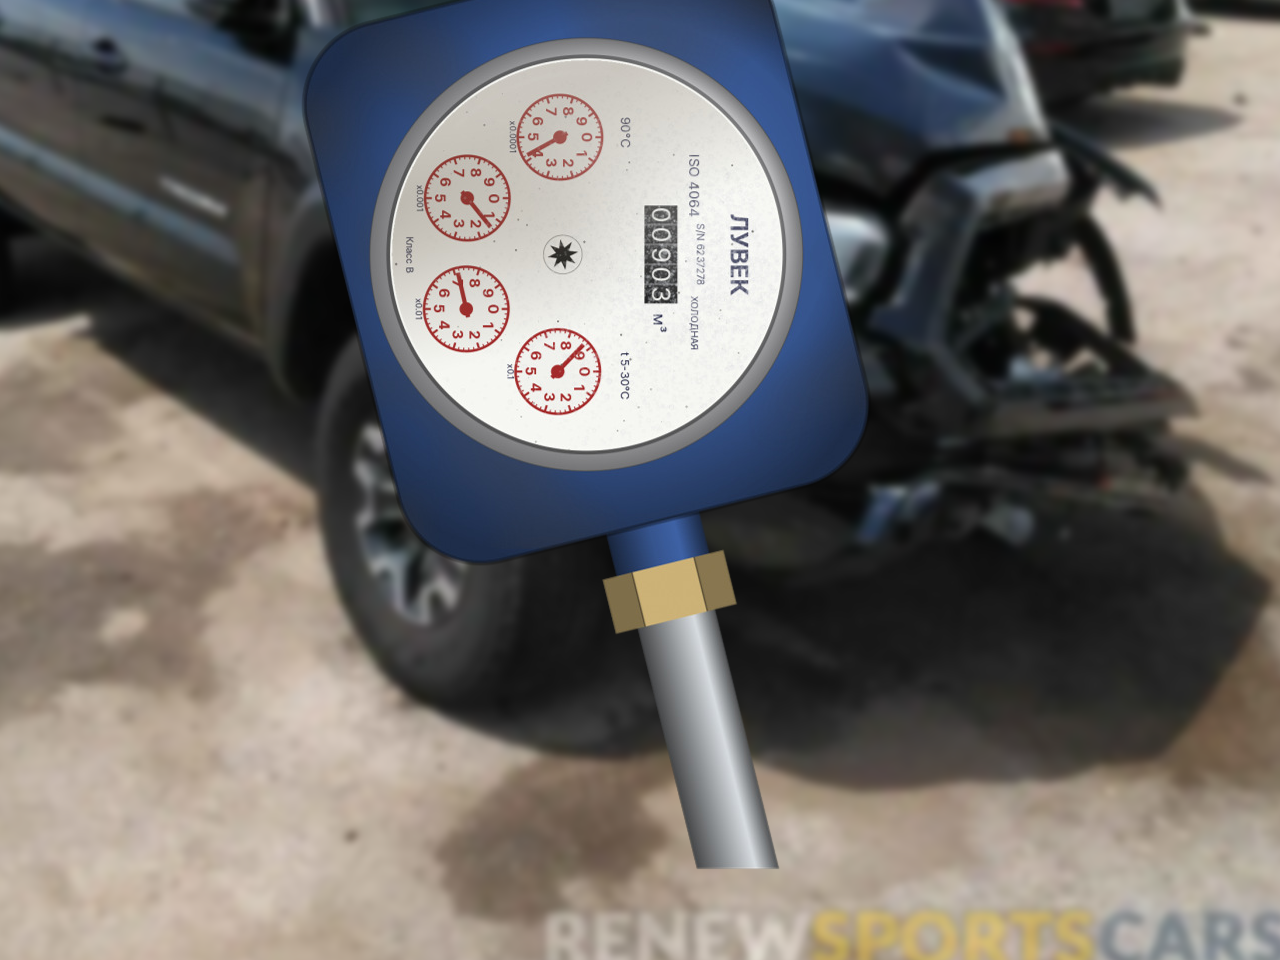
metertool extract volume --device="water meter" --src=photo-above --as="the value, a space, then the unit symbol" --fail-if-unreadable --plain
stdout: 903.8714 m³
